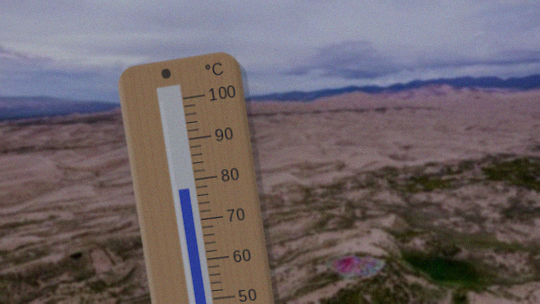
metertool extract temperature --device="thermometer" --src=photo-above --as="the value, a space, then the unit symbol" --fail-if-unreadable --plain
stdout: 78 °C
